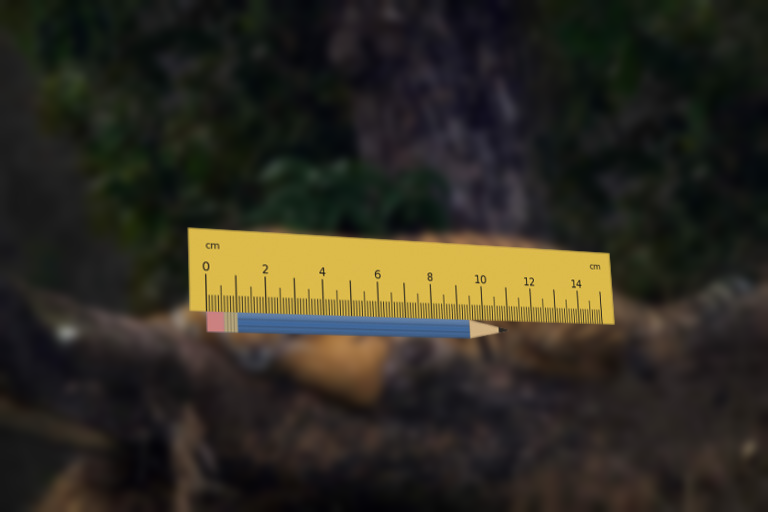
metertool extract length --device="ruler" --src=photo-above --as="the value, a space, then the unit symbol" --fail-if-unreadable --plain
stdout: 11 cm
